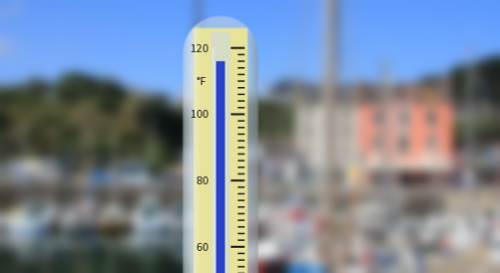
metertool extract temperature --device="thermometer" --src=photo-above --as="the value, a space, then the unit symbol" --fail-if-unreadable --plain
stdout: 116 °F
